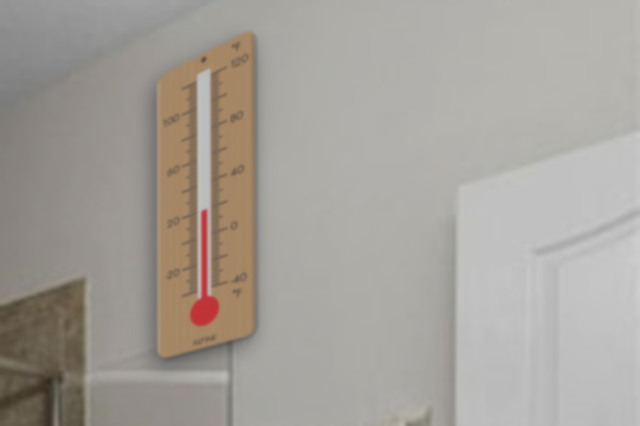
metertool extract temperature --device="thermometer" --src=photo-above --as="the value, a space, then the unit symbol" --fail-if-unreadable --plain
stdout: 20 °F
